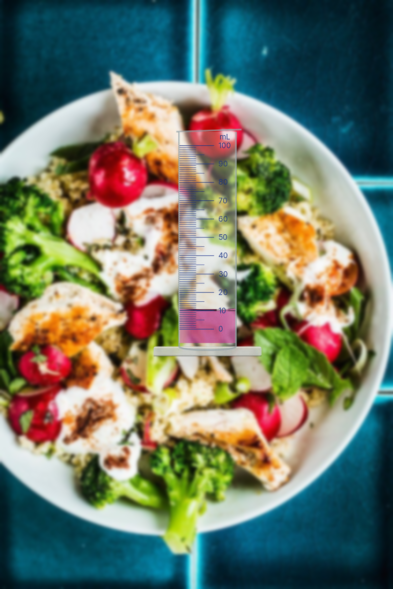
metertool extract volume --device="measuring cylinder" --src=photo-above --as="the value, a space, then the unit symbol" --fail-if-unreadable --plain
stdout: 10 mL
